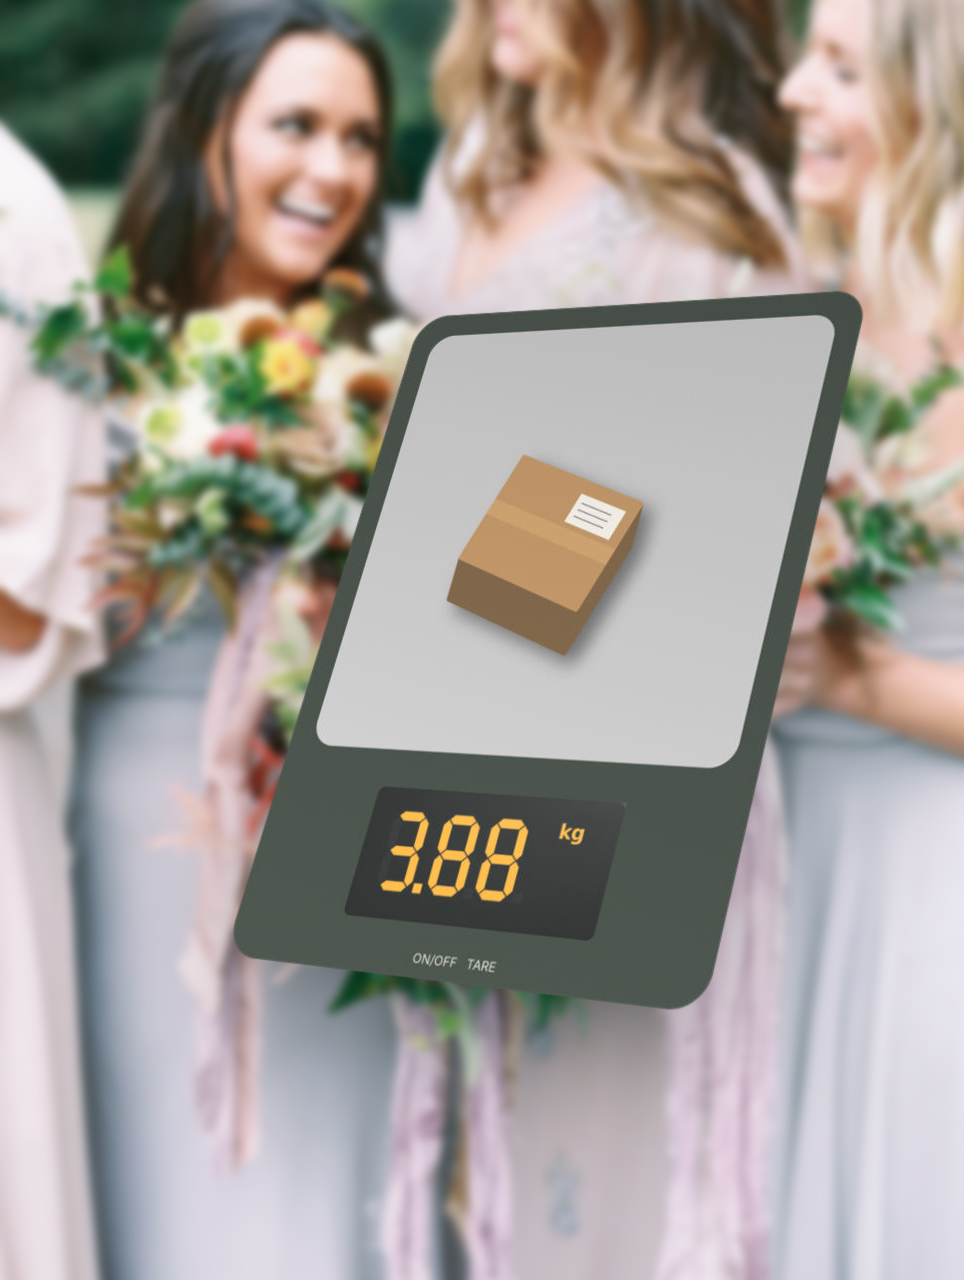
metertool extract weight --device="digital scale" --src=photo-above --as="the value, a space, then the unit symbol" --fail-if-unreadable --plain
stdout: 3.88 kg
